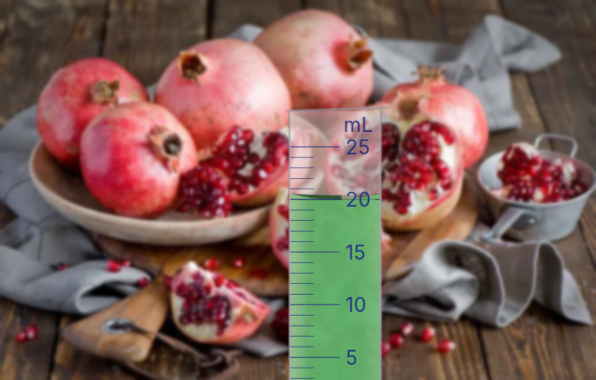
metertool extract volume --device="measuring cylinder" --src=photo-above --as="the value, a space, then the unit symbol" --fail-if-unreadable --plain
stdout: 20 mL
